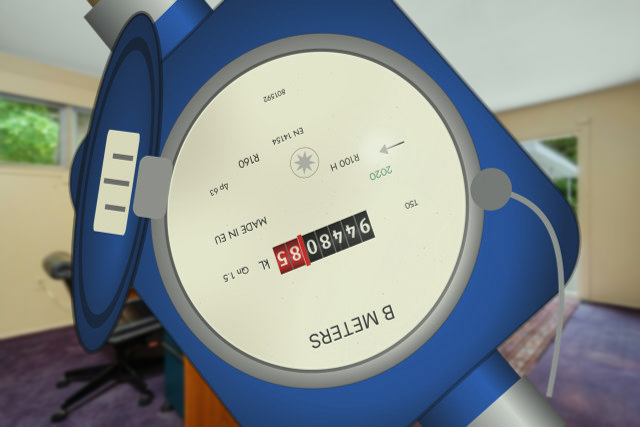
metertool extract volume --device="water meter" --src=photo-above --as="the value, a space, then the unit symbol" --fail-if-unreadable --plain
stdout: 94480.85 kL
